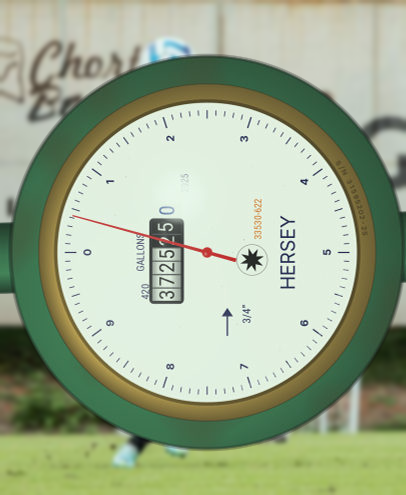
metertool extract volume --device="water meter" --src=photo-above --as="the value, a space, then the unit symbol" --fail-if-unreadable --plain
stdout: 3725250.4 gal
